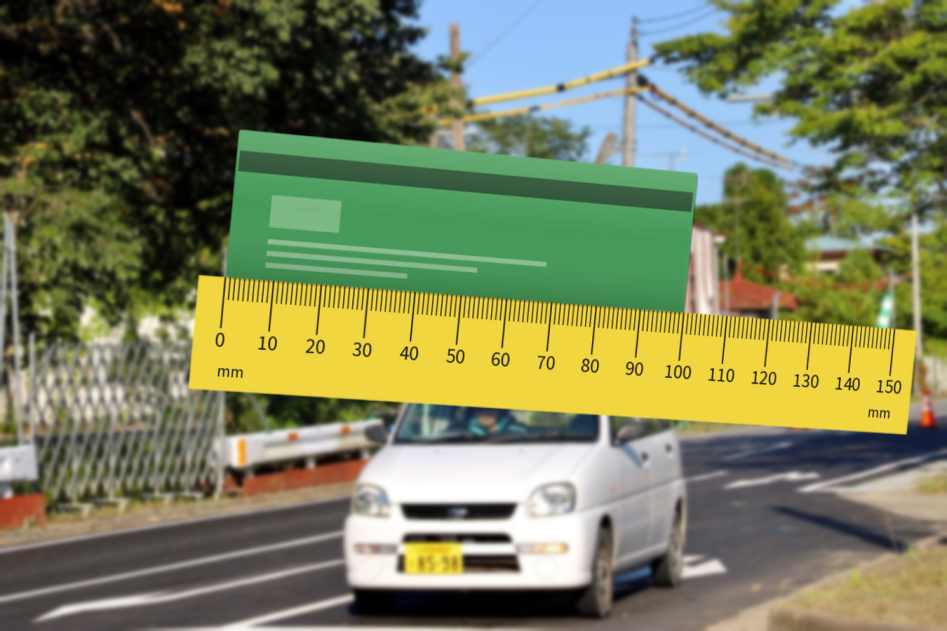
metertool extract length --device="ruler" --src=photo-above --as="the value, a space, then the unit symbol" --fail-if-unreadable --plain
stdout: 100 mm
